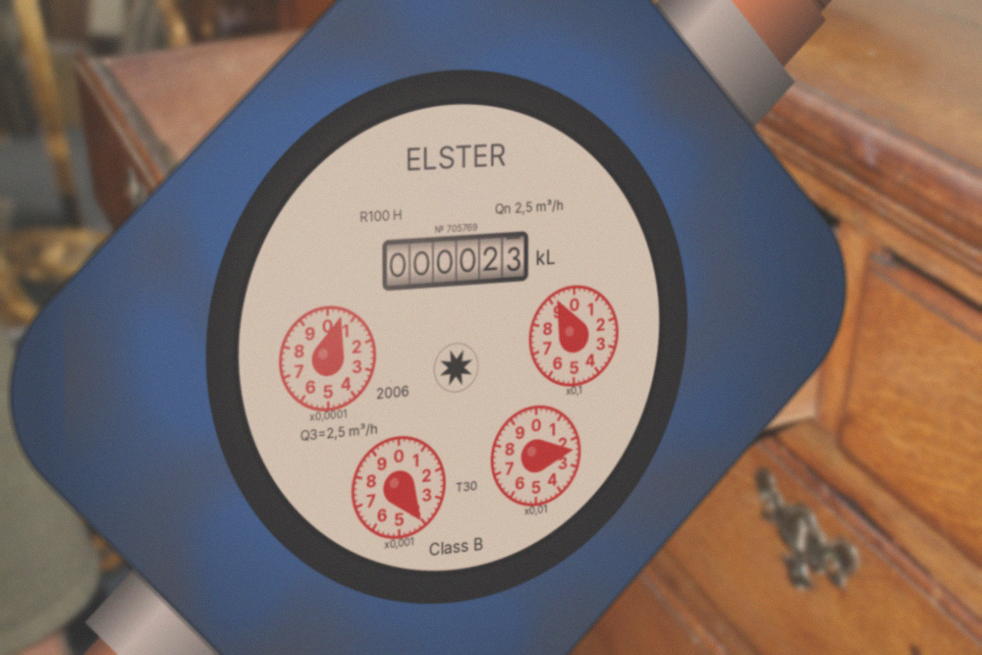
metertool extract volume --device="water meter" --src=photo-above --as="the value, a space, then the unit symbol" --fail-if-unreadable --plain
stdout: 22.9240 kL
